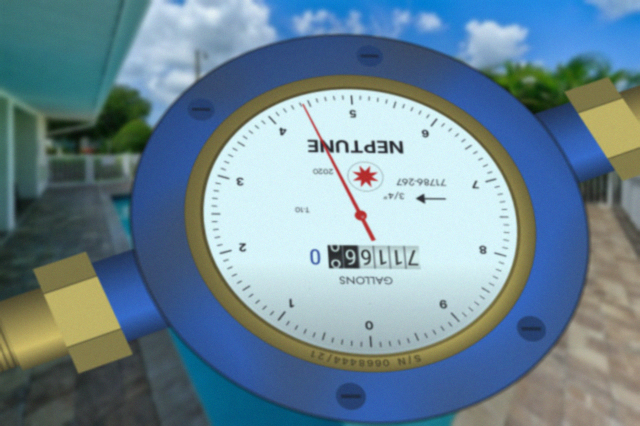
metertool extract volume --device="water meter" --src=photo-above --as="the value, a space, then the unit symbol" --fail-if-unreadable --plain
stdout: 7116684.4 gal
